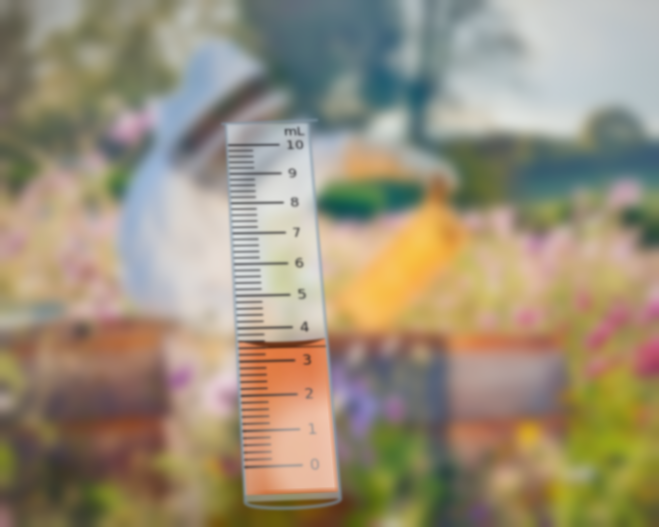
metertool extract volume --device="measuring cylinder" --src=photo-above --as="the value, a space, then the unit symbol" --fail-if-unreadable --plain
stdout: 3.4 mL
